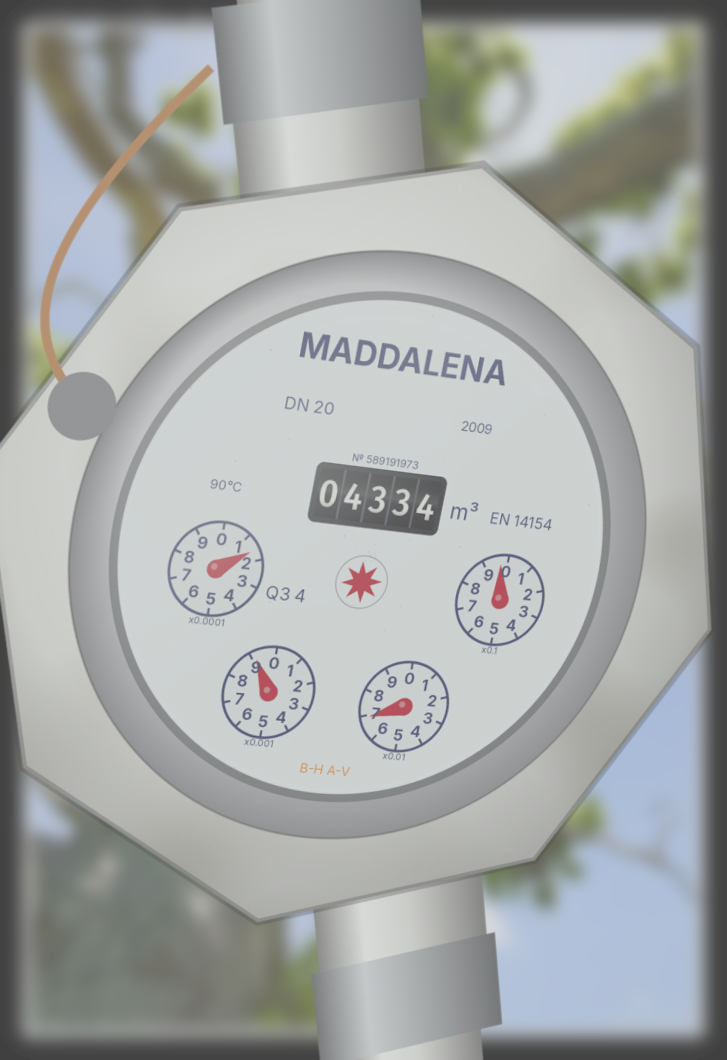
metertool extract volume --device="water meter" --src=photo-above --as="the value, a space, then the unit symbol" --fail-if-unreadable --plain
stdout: 4333.9691 m³
